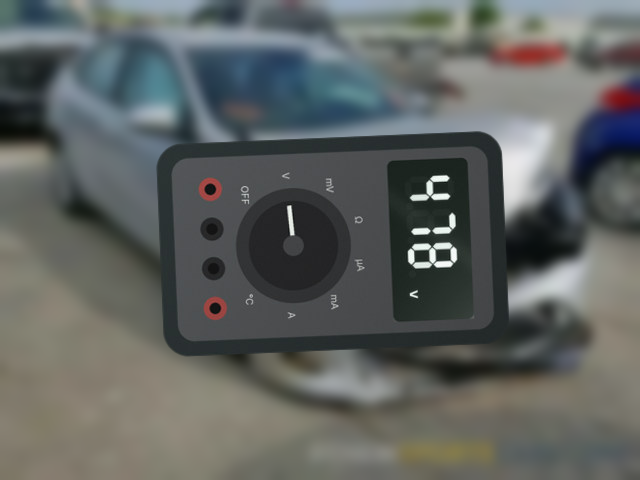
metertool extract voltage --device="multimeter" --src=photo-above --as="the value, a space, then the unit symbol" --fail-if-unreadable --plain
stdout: 478 V
